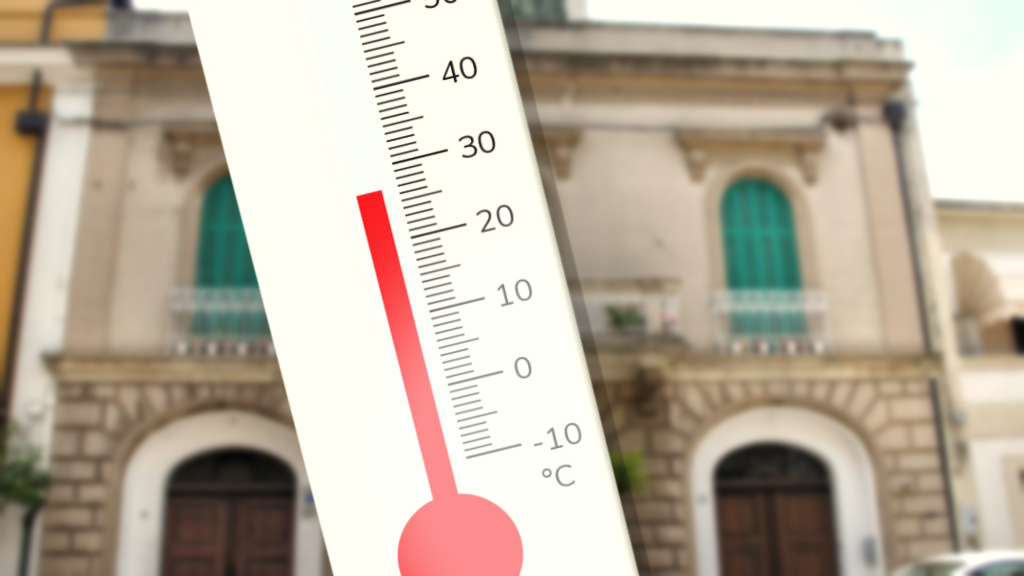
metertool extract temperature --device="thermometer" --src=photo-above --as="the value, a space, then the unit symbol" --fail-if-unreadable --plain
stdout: 27 °C
